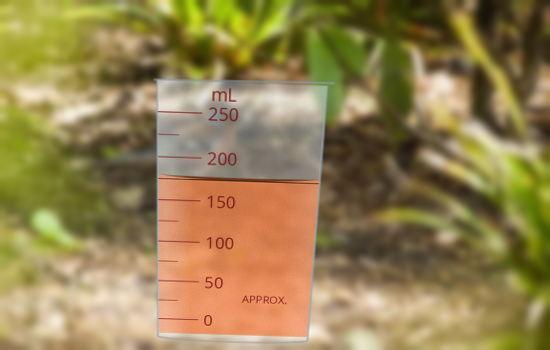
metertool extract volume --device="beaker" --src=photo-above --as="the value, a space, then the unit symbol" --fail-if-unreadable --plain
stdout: 175 mL
